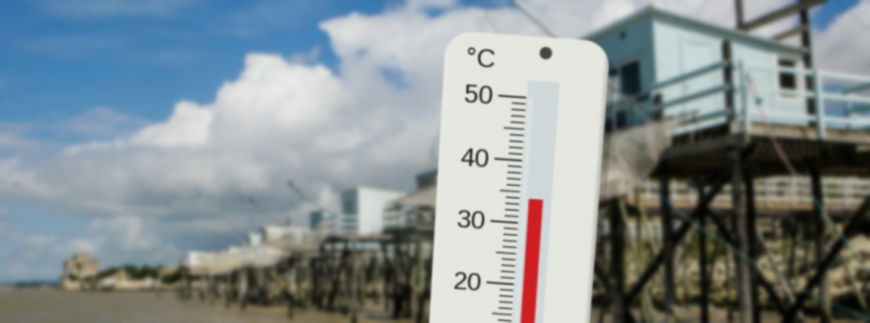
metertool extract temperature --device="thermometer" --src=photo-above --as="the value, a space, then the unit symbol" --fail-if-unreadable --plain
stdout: 34 °C
